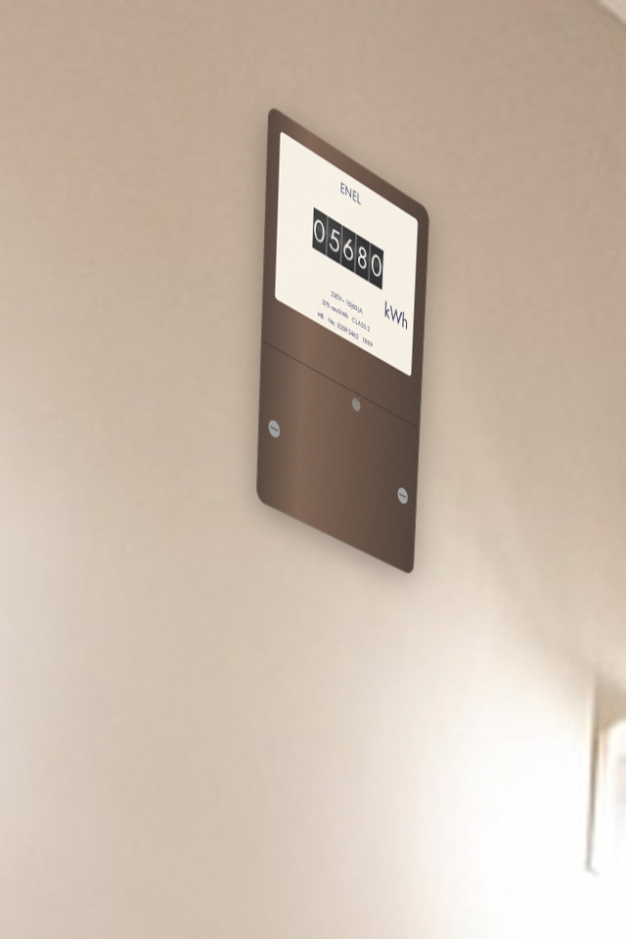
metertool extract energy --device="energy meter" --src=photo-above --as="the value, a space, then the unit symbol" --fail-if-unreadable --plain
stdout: 5680 kWh
